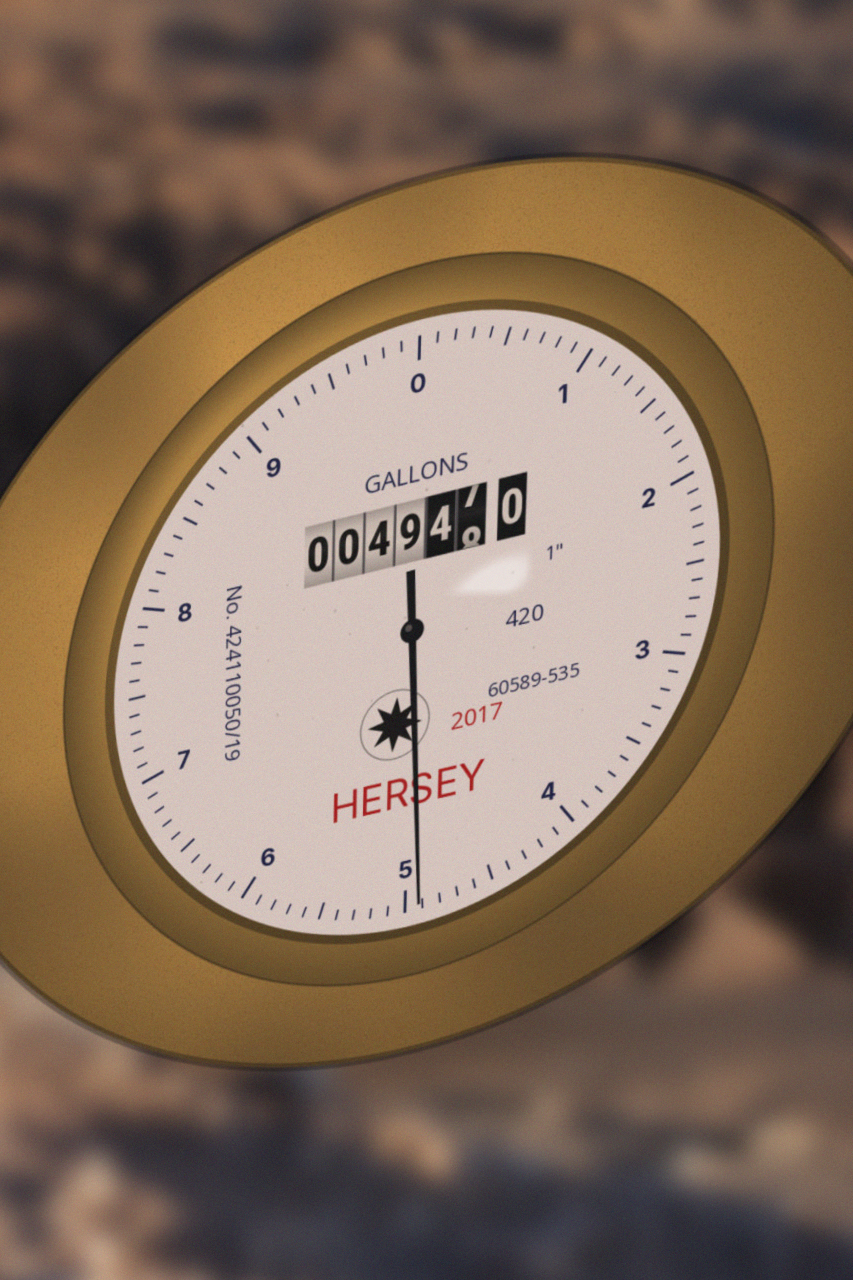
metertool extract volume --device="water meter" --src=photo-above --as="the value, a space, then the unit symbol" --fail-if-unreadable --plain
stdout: 49474.9 gal
